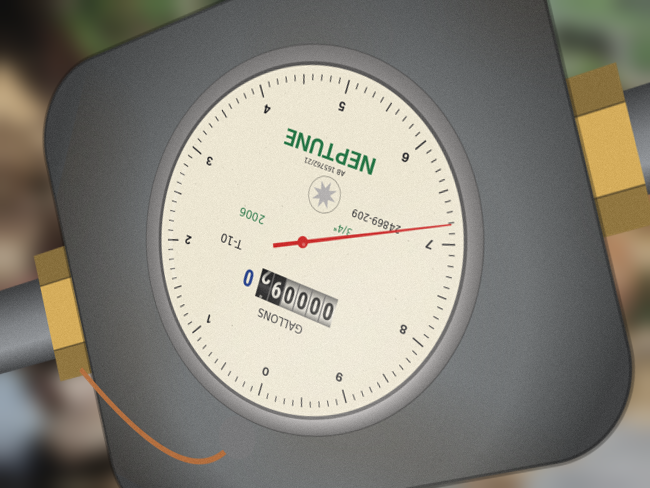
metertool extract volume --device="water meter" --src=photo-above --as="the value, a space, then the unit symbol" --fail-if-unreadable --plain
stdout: 916.8 gal
